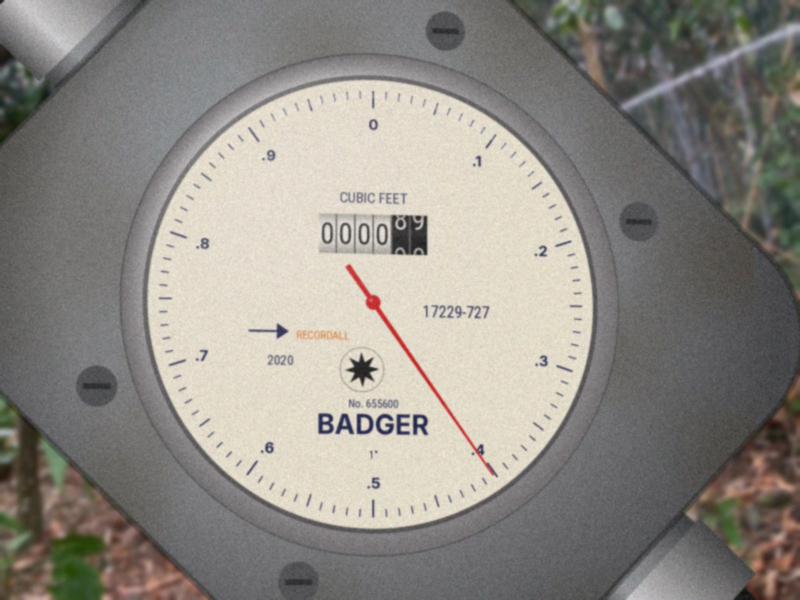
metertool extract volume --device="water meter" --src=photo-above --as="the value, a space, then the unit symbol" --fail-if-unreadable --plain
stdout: 89.40 ft³
